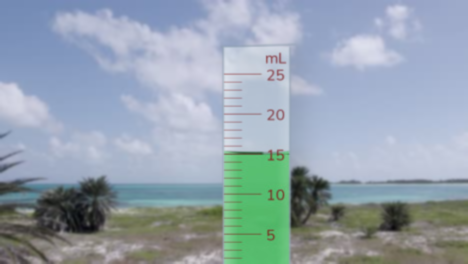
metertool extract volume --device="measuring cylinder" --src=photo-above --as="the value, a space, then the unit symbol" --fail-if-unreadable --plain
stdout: 15 mL
